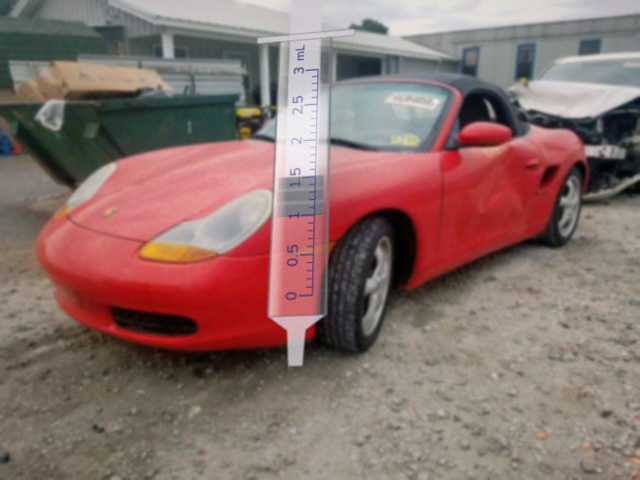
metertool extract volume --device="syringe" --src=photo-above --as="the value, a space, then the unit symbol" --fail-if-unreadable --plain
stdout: 1 mL
